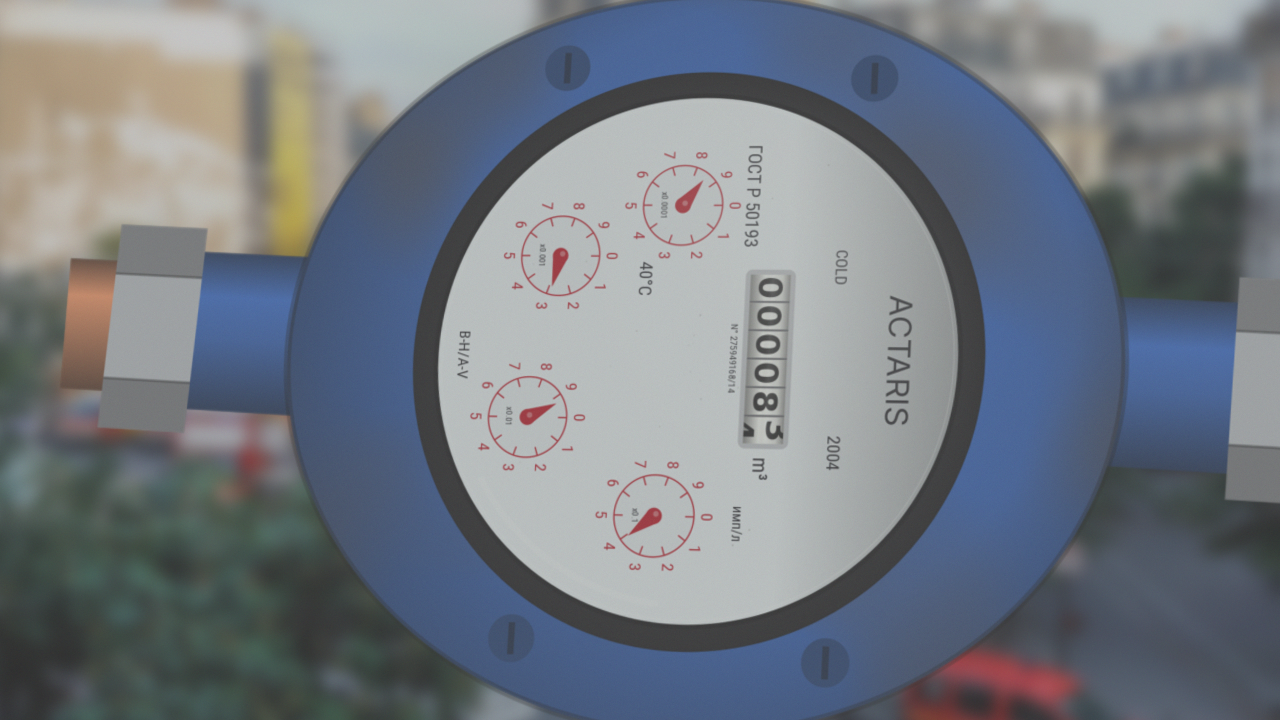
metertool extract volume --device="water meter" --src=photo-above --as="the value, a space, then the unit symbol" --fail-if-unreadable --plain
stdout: 83.3928 m³
